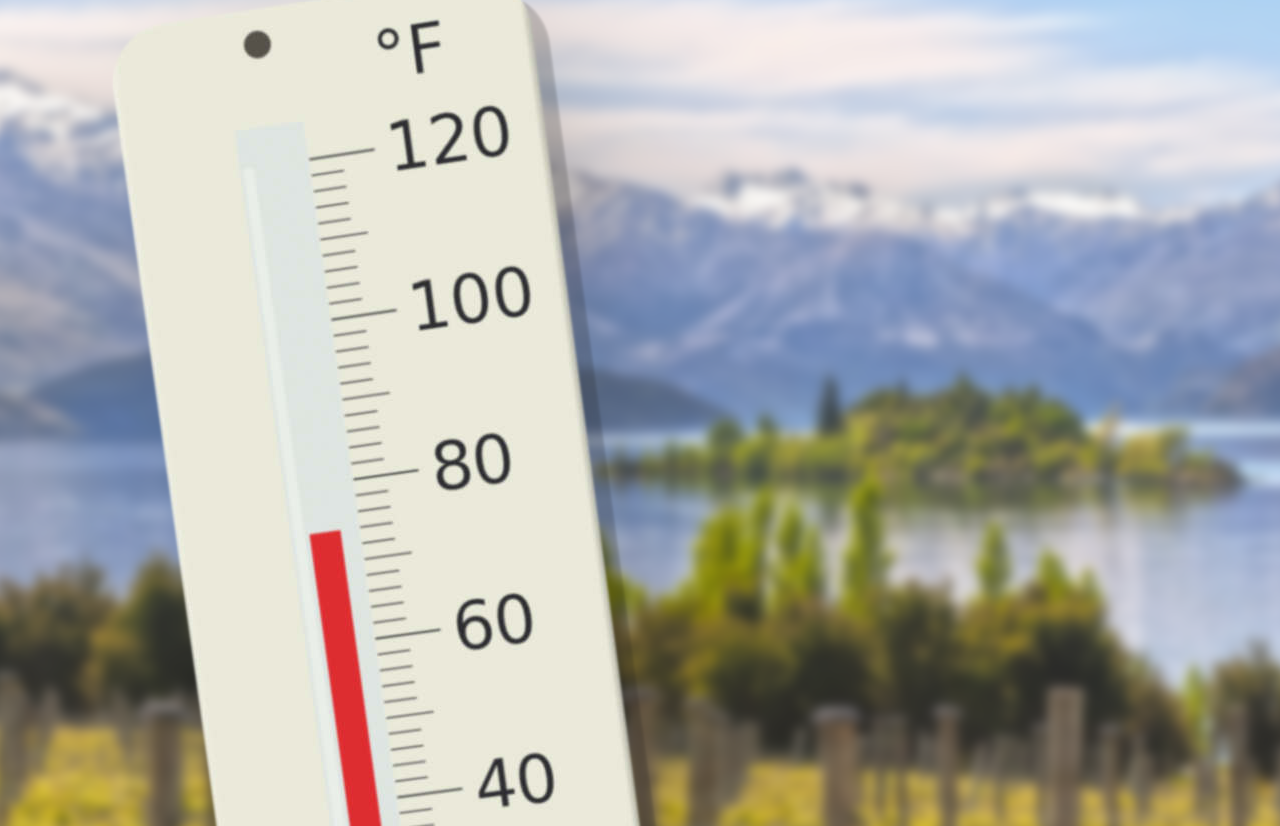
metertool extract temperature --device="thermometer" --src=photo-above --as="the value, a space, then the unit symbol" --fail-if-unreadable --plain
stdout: 74 °F
